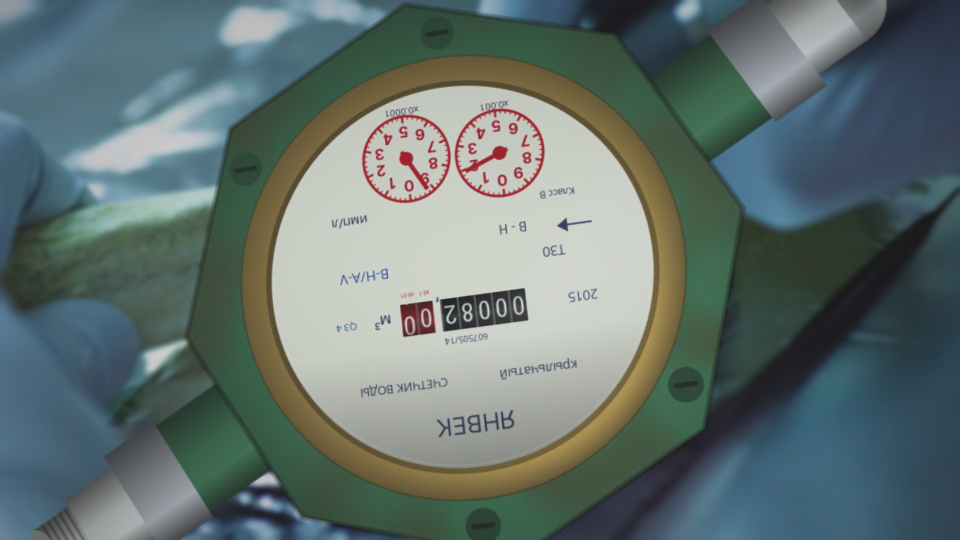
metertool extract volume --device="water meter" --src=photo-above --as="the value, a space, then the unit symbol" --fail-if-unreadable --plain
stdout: 82.0019 m³
